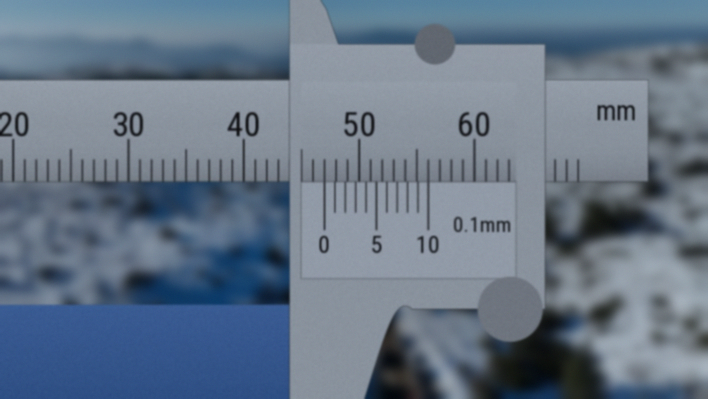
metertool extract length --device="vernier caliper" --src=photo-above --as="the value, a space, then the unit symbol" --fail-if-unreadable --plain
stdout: 47.0 mm
